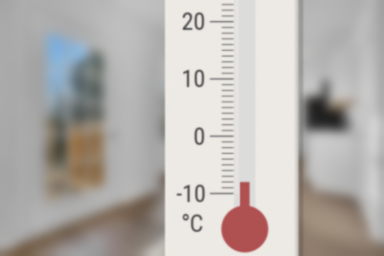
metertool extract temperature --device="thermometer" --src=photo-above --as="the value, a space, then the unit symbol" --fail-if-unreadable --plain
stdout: -8 °C
